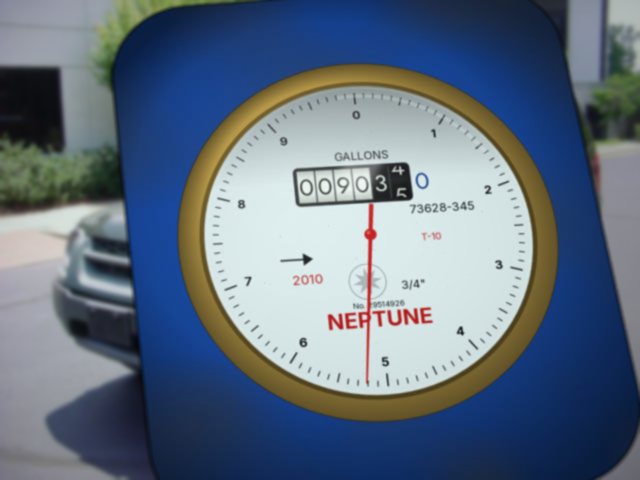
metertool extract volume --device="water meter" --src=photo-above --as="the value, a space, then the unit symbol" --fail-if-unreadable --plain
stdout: 90345.2 gal
